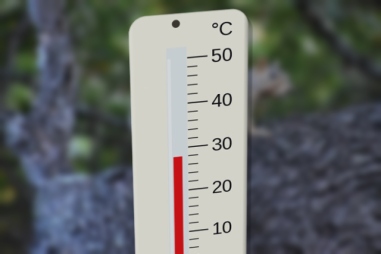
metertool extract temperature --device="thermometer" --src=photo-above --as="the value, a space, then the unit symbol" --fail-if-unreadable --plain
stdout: 28 °C
